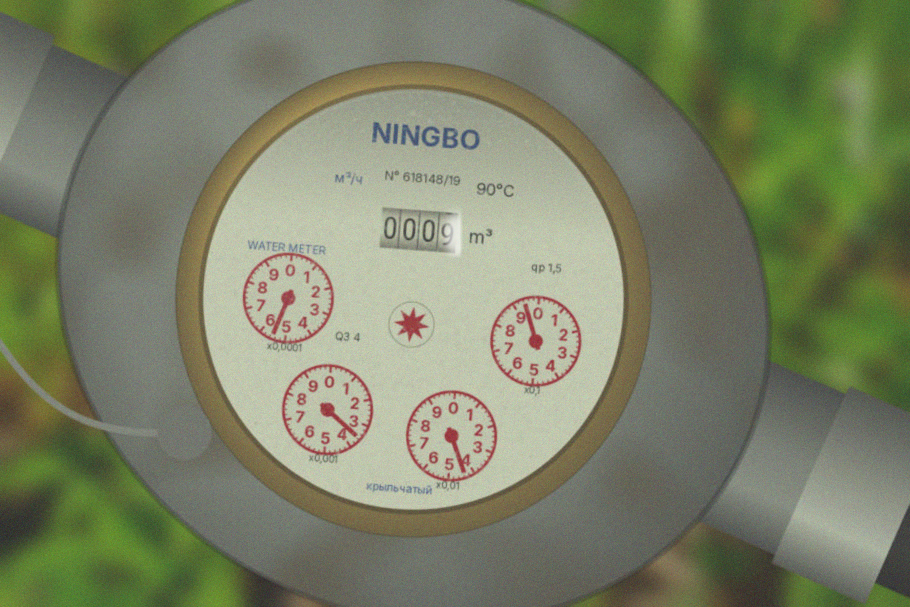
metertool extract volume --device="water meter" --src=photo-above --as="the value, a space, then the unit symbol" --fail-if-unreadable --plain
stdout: 8.9435 m³
